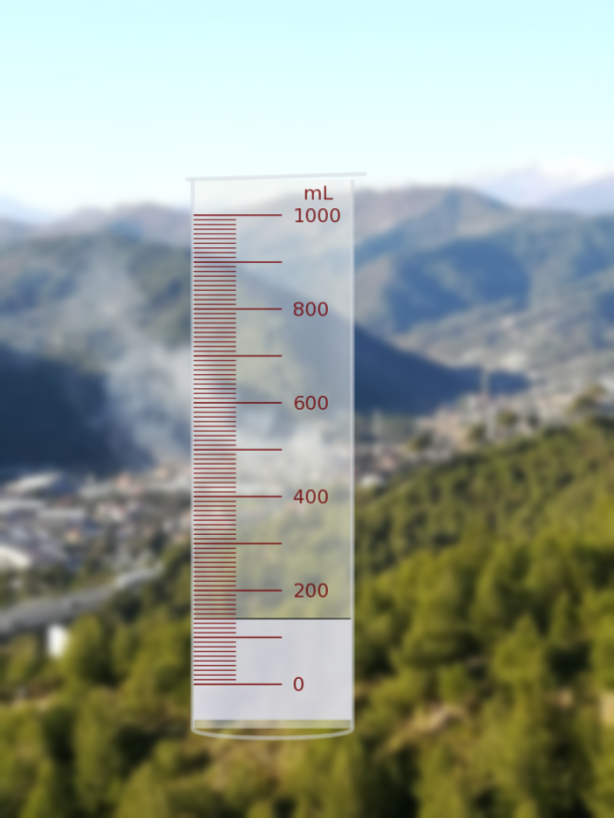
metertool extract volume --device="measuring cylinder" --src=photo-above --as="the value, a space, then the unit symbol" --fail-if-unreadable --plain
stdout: 140 mL
